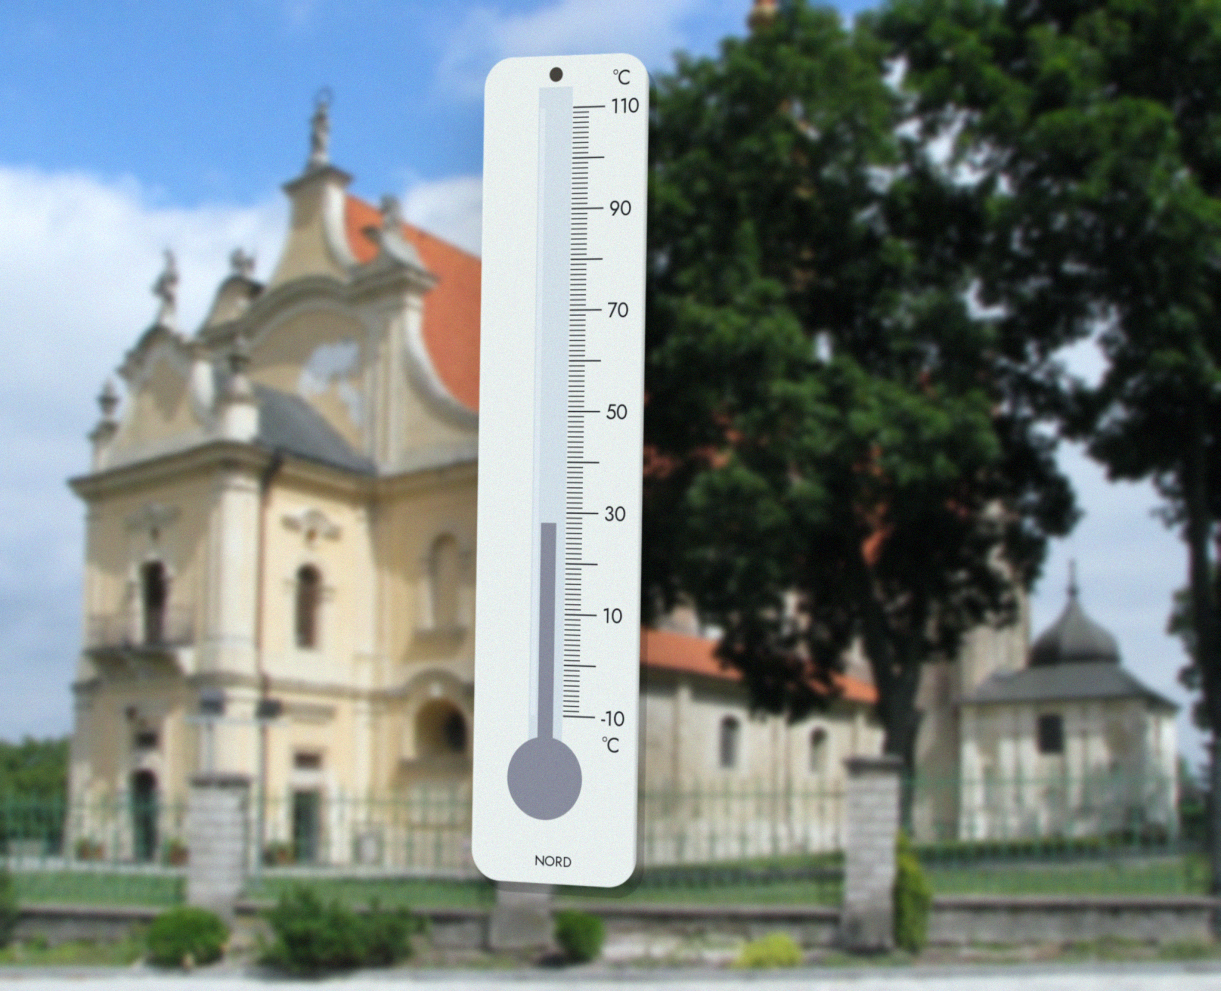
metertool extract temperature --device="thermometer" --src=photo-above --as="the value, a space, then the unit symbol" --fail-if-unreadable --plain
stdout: 28 °C
